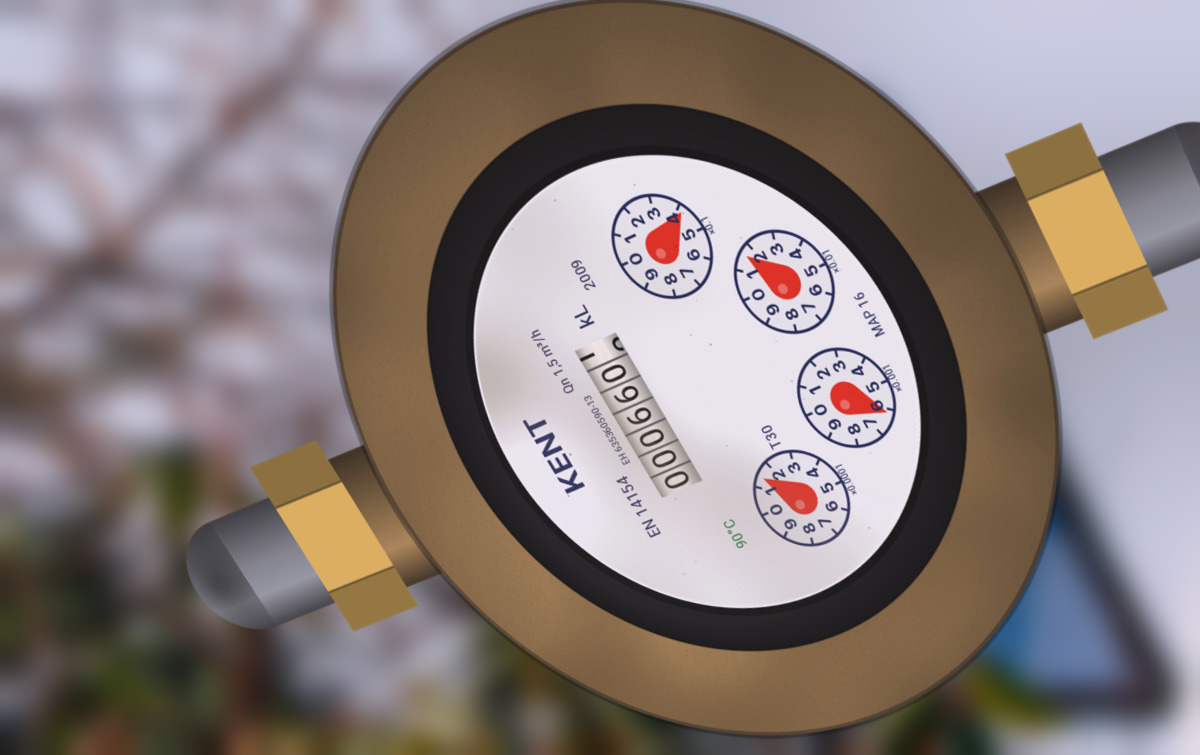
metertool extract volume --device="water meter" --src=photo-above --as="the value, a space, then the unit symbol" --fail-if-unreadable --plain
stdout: 6601.4161 kL
